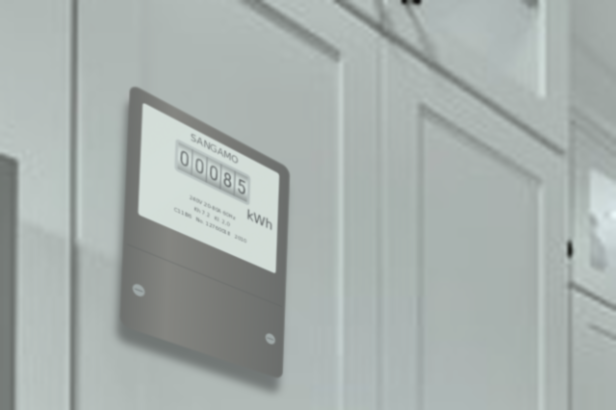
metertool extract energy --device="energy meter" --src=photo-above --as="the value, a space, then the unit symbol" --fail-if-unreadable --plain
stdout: 85 kWh
